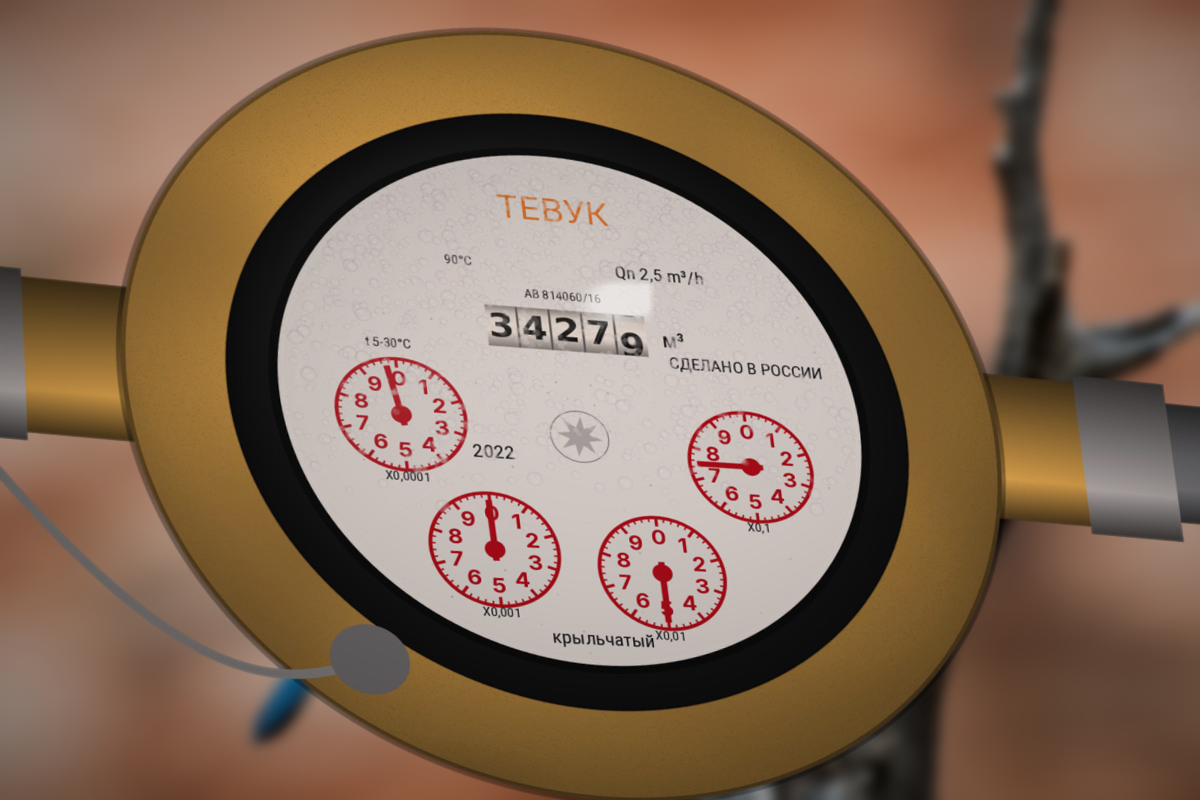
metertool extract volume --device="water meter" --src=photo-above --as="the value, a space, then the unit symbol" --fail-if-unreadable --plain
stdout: 34278.7499 m³
